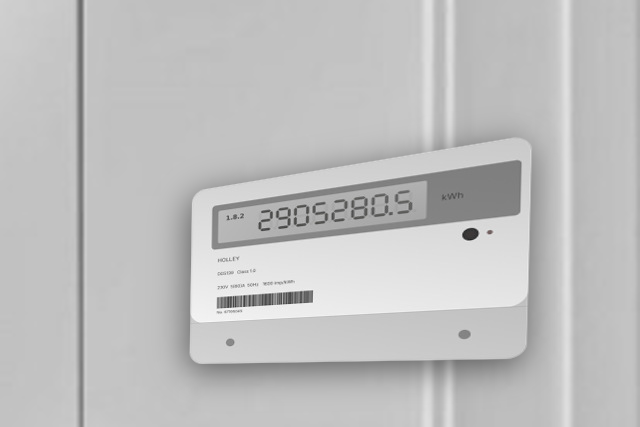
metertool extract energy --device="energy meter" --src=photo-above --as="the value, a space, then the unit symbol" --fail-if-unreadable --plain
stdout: 2905280.5 kWh
